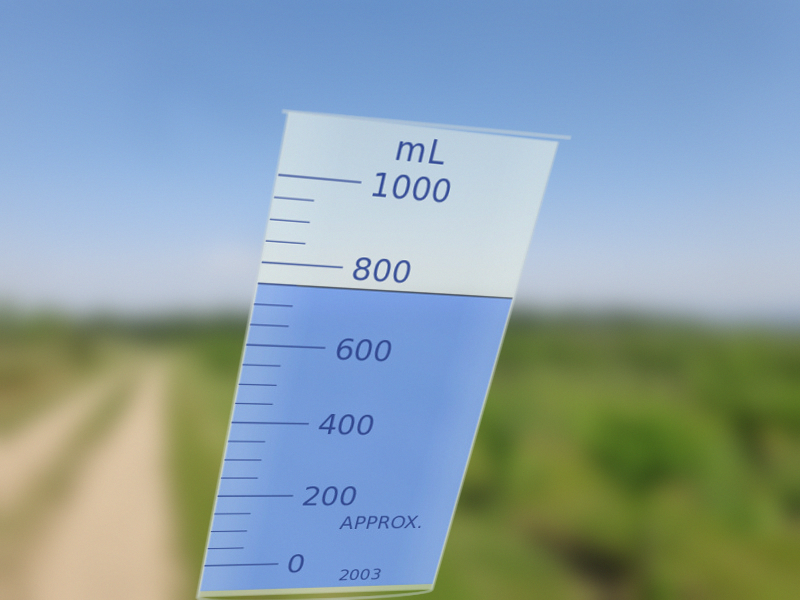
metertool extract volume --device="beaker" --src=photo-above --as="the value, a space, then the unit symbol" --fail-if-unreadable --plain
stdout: 750 mL
